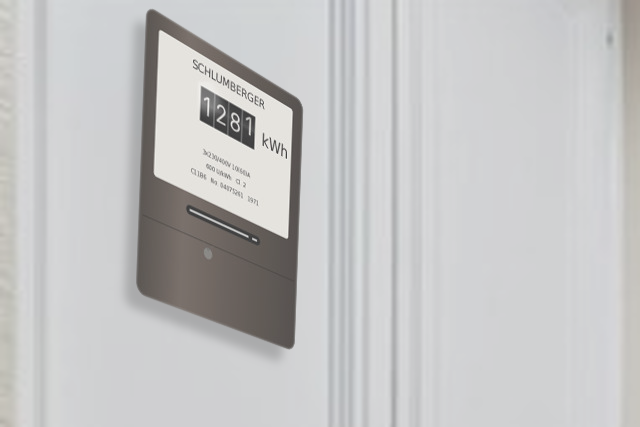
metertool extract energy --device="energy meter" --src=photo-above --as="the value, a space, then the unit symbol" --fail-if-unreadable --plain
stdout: 1281 kWh
